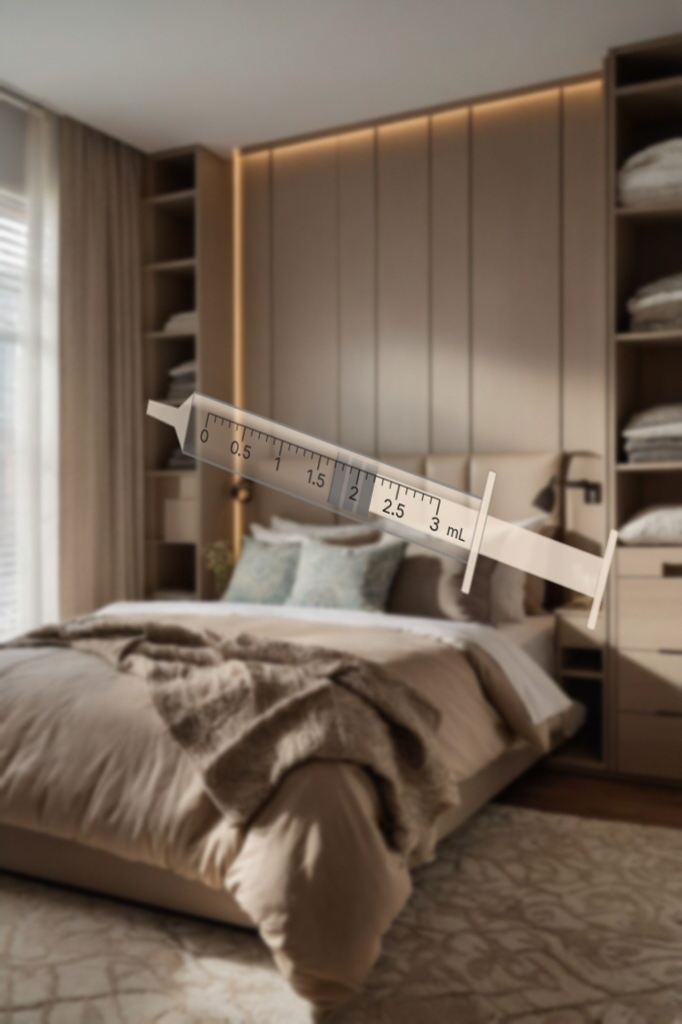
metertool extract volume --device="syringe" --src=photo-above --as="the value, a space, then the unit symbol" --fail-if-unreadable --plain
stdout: 1.7 mL
